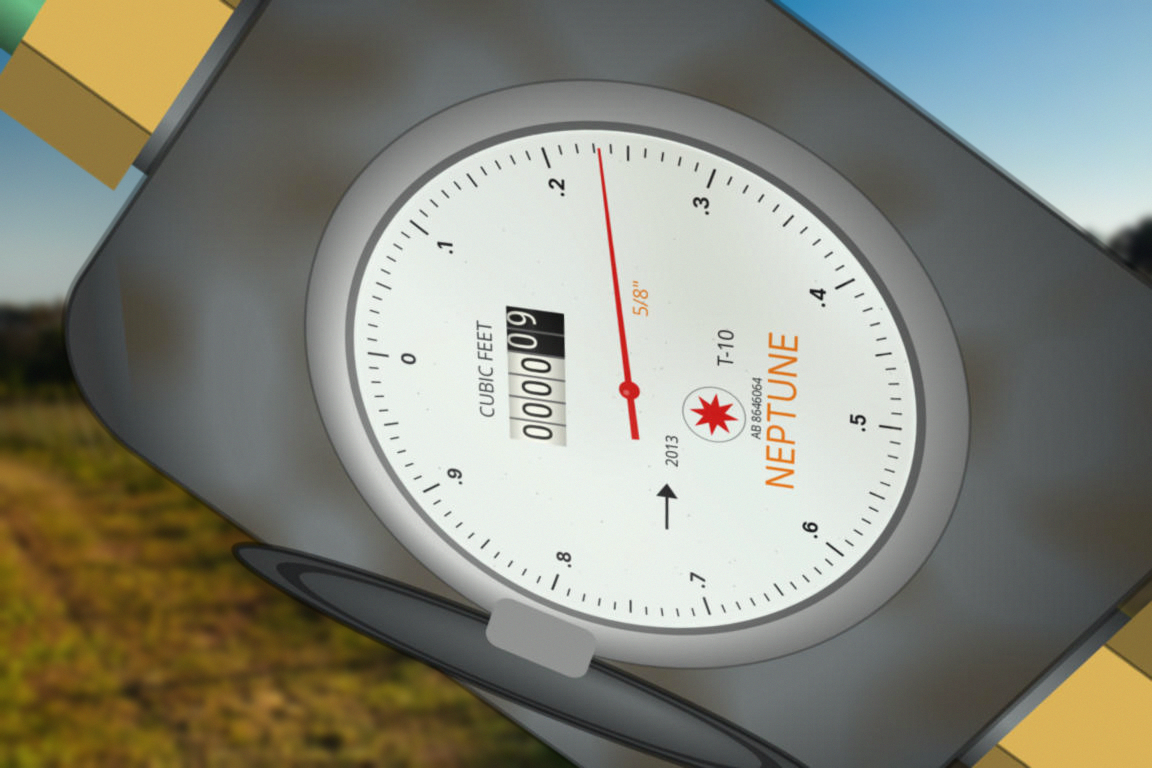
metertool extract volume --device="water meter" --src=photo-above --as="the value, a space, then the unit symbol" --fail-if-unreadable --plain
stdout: 9.23 ft³
